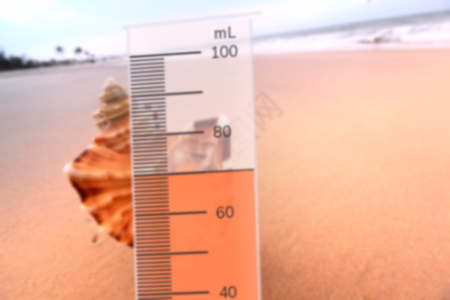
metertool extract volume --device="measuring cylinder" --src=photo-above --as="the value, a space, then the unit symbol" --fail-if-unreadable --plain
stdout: 70 mL
